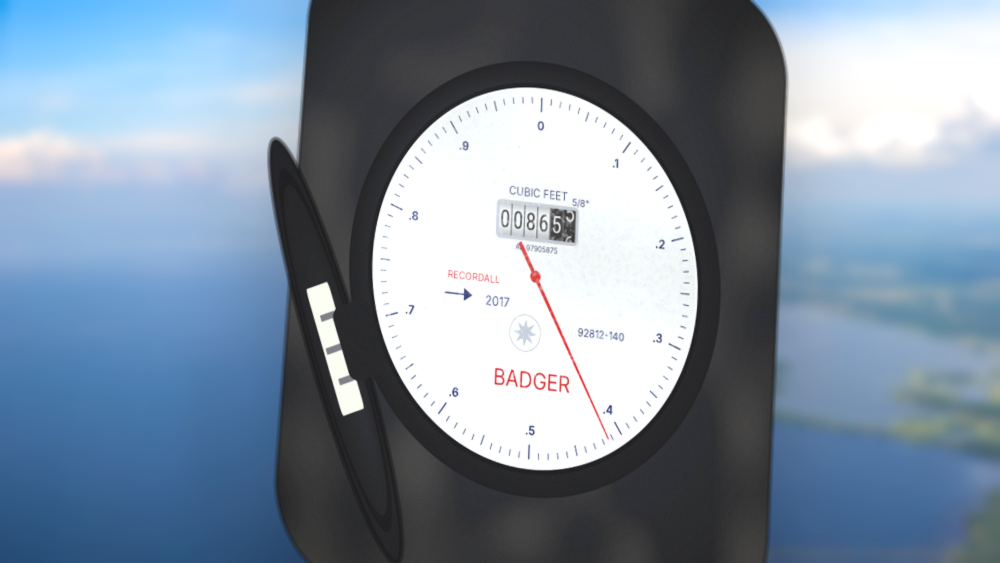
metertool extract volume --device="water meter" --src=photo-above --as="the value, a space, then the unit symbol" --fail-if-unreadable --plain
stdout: 8655.41 ft³
